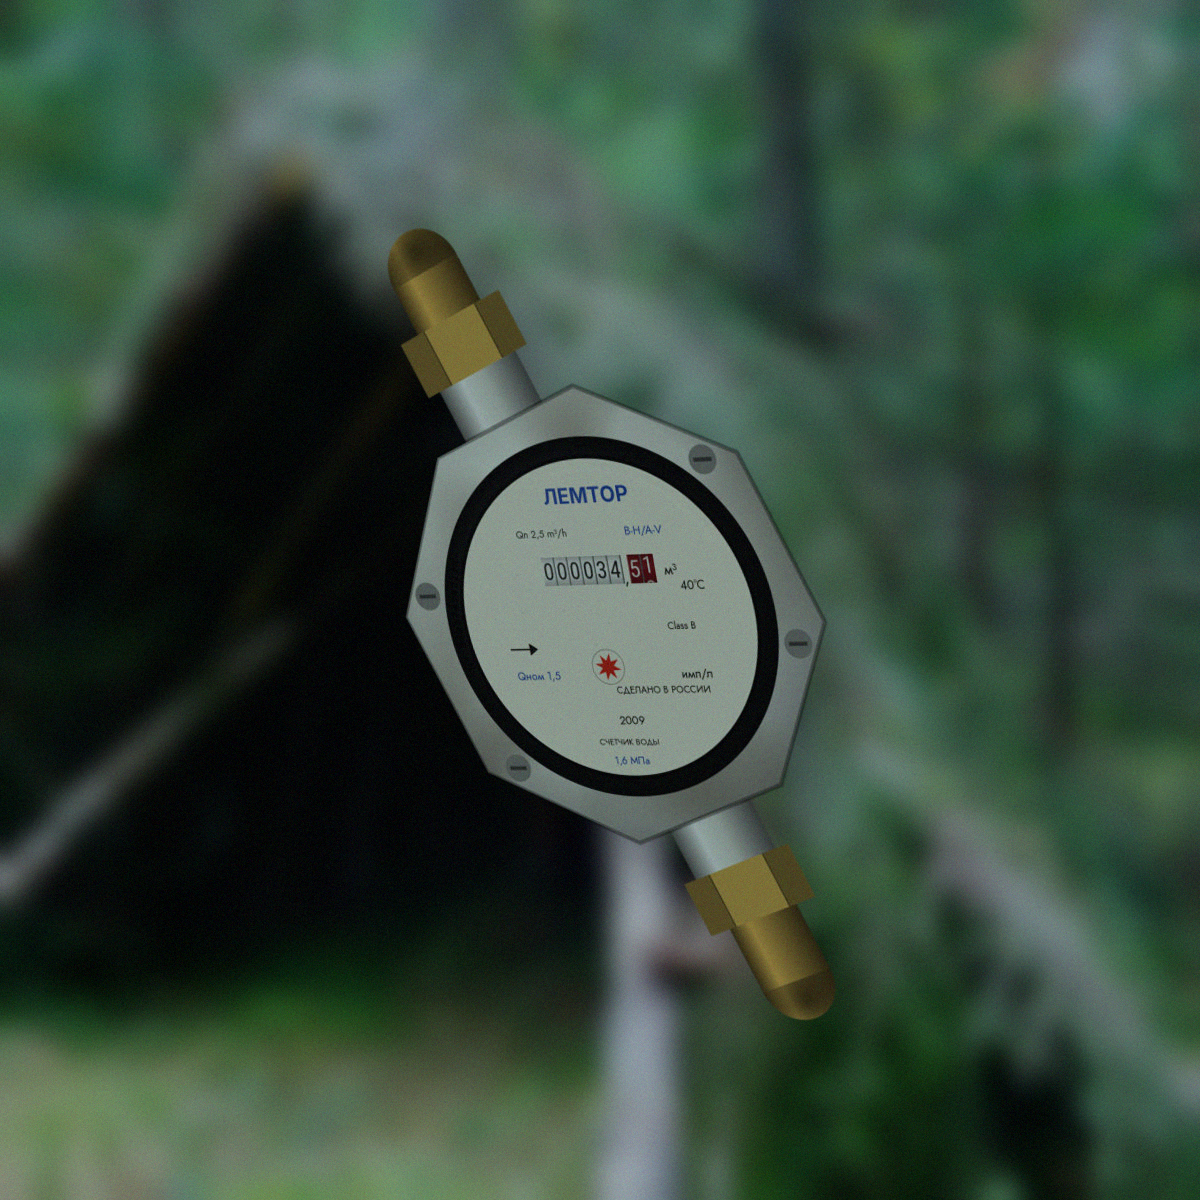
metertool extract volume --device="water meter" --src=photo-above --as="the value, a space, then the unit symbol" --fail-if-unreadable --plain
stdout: 34.51 m³
